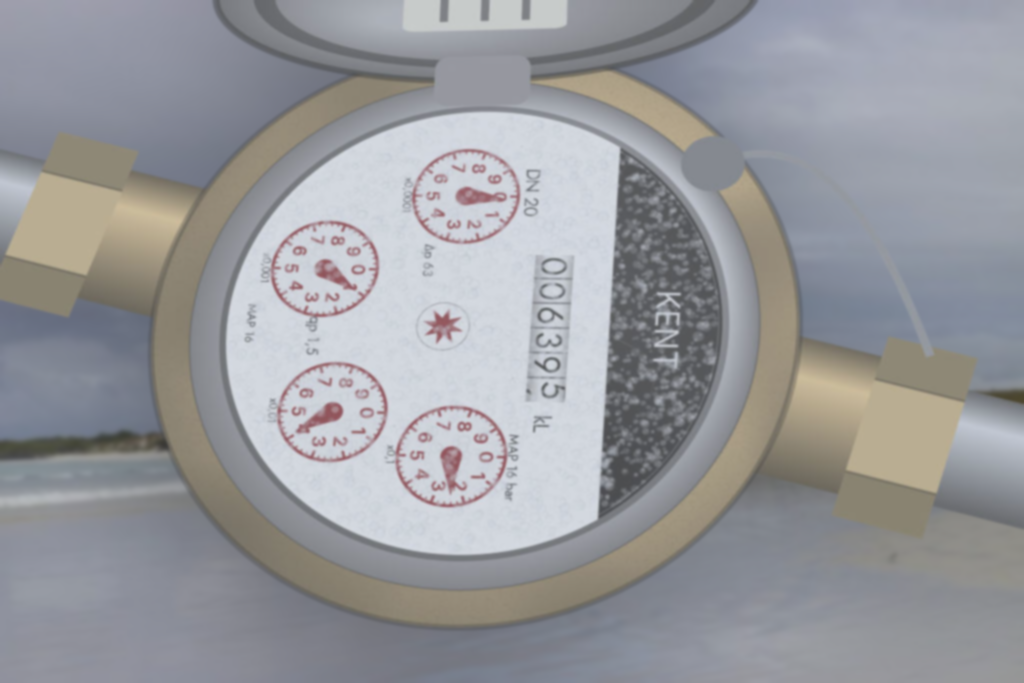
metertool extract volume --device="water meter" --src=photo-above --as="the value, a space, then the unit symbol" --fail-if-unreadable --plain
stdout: 6395.2410 kL
